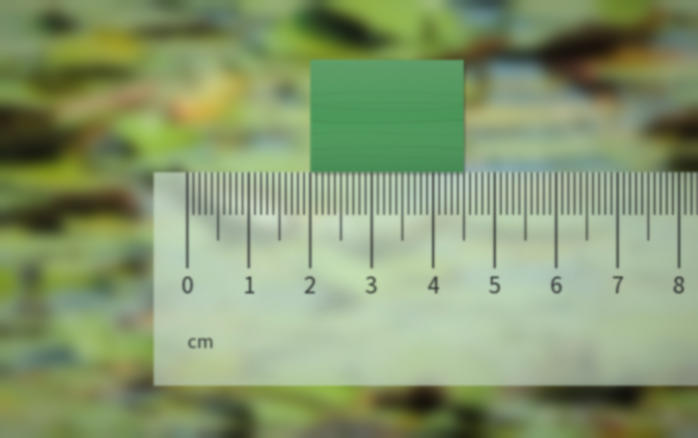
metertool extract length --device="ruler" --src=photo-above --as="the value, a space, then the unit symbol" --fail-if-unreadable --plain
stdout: 2.5 cm
